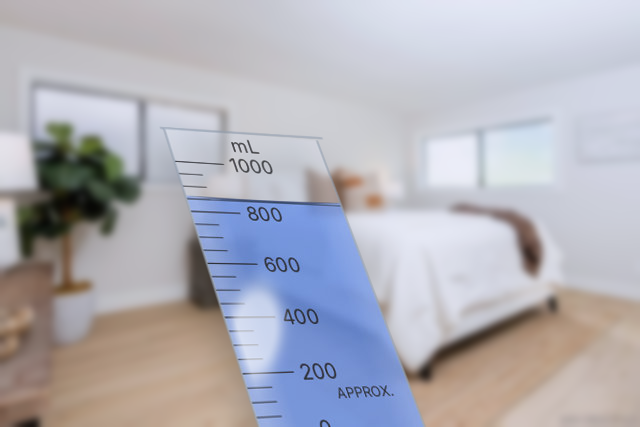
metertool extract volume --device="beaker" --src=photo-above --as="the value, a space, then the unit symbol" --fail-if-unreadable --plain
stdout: 850 mL
